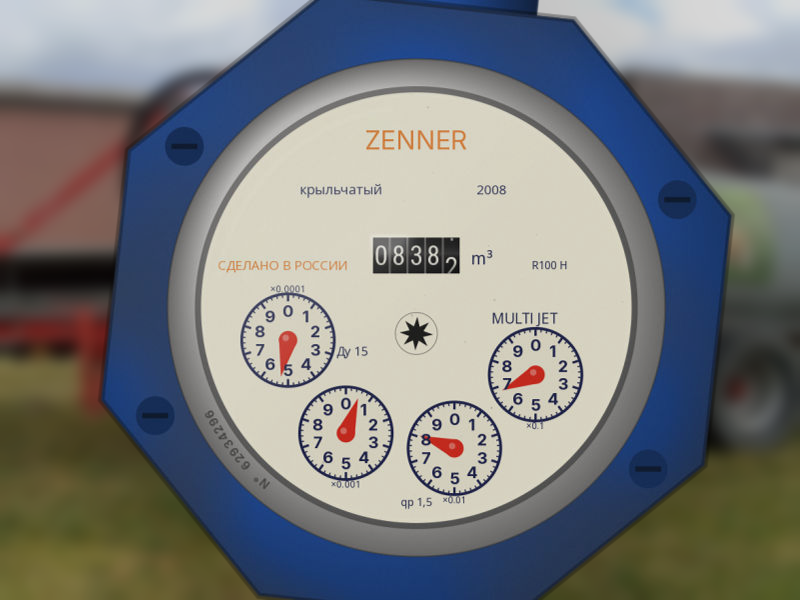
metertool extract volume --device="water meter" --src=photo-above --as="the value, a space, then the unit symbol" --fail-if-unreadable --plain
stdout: 8381.6805 m³
